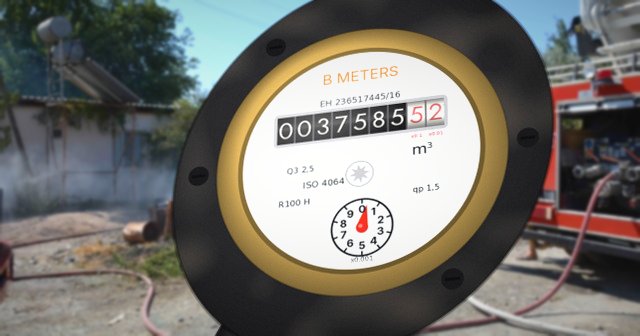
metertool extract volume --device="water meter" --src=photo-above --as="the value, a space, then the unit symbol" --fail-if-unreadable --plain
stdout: 37585.520 m³
